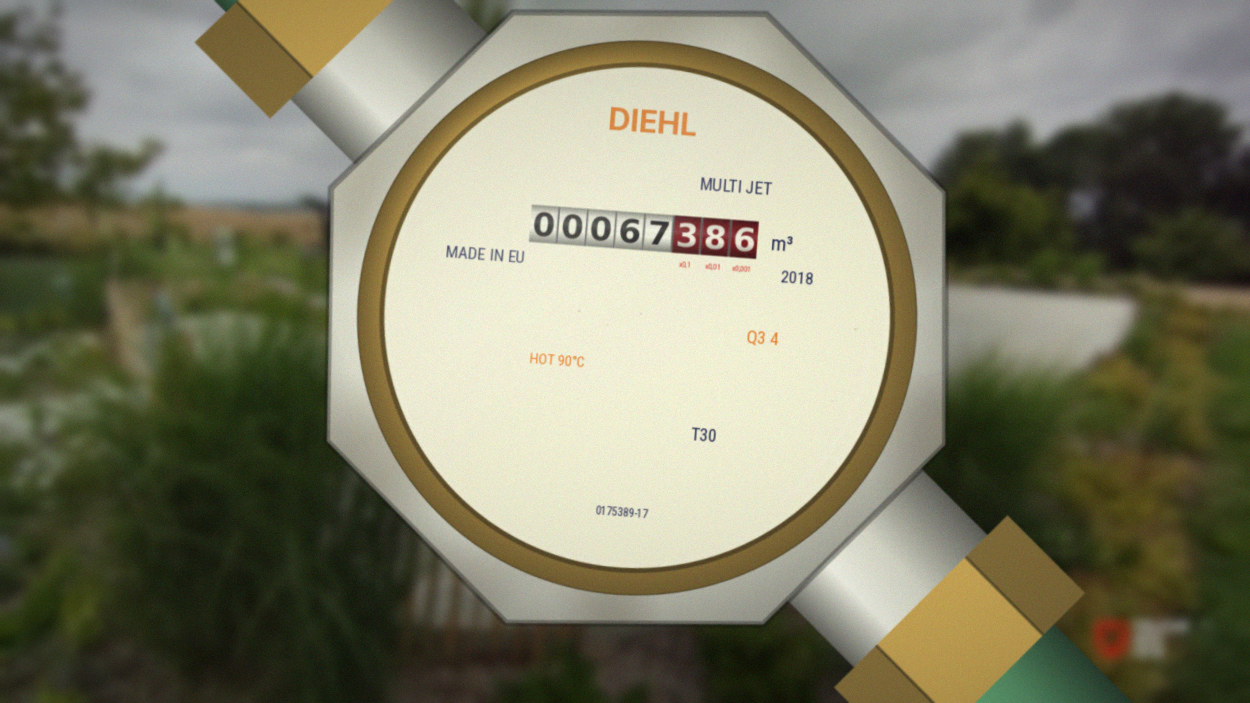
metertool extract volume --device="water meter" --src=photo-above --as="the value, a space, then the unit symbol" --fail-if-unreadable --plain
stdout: 67.386 m³
